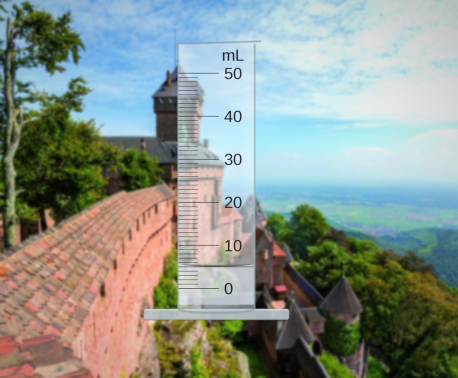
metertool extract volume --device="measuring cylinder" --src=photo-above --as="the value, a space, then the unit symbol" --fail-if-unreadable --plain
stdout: 5 mL
